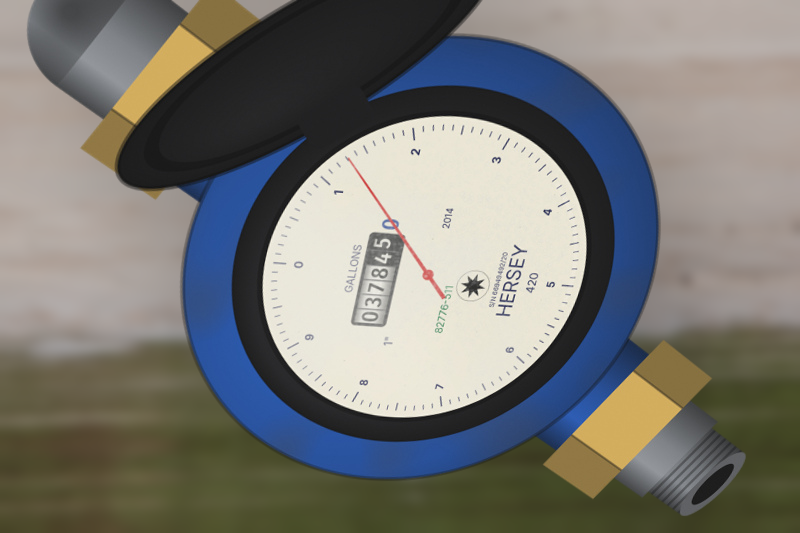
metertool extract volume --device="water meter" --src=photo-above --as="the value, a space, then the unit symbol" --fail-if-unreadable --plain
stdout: 378451.3 gal
